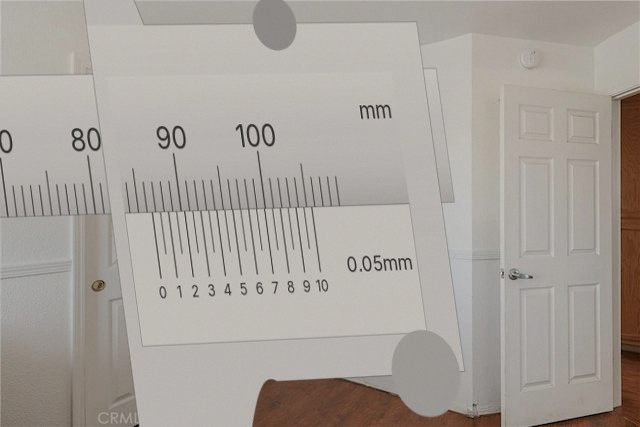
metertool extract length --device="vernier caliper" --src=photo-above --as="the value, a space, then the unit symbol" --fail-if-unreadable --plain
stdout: 86.6 mm
